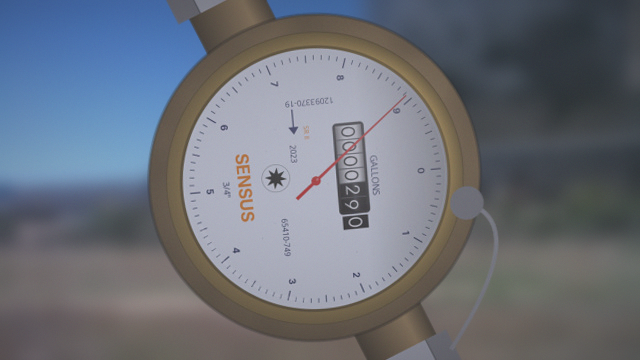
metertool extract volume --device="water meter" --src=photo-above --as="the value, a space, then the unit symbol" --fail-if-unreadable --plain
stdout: 288.9 gal
